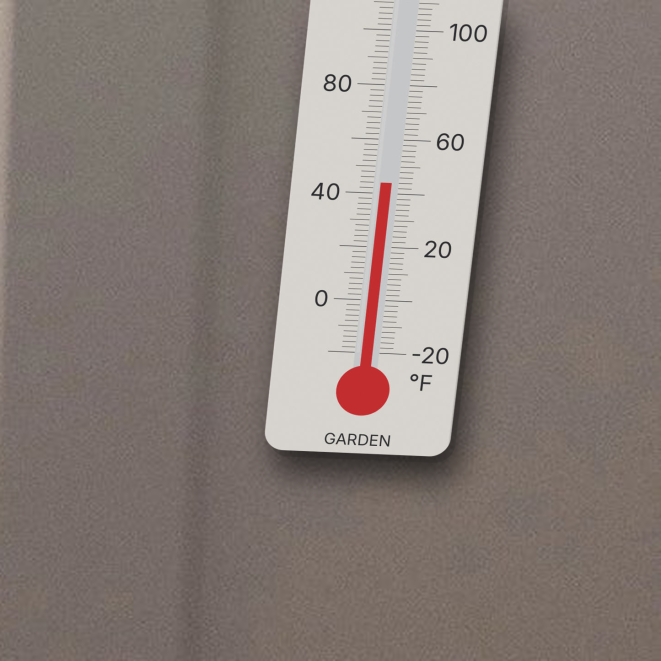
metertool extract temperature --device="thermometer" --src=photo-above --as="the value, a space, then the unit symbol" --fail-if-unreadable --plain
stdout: 44 °F
